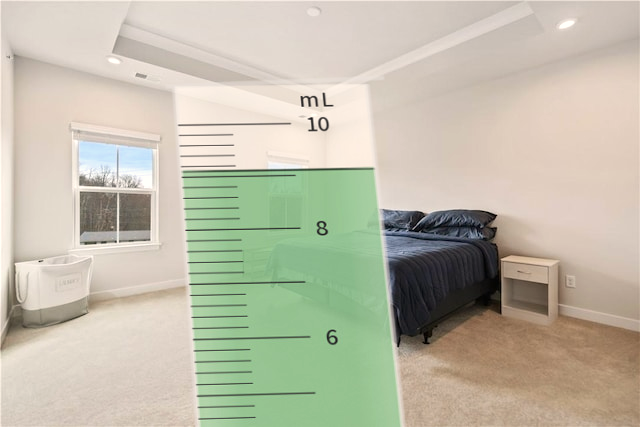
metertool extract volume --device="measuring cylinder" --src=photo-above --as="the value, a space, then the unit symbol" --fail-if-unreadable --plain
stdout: 9.1 mL
